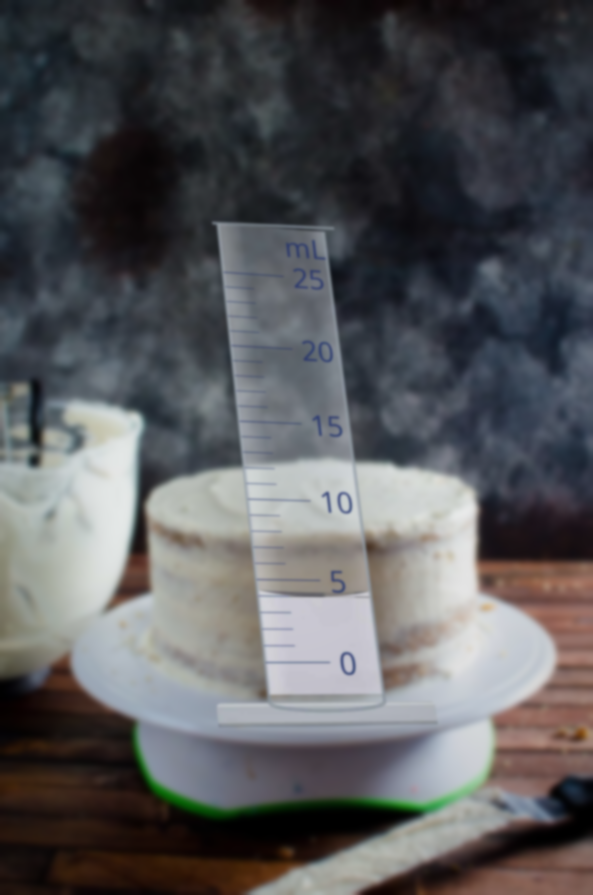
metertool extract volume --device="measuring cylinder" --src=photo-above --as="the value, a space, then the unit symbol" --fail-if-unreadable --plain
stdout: 4 mL
